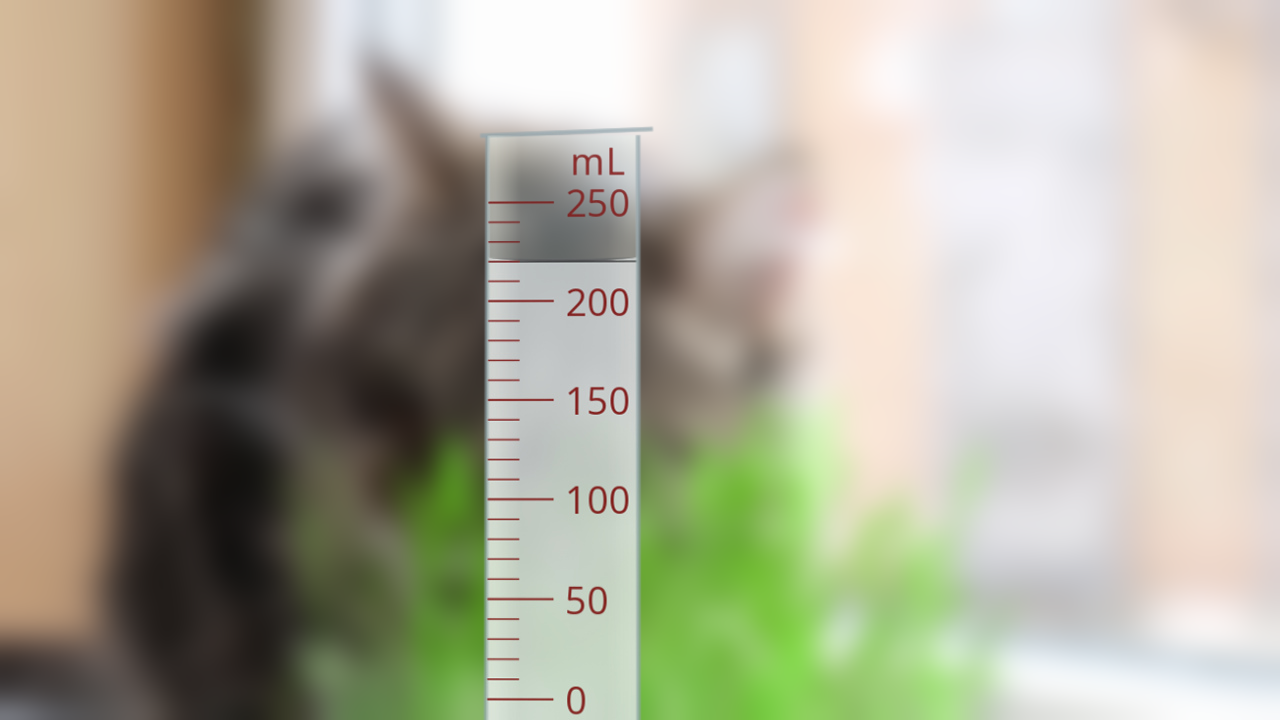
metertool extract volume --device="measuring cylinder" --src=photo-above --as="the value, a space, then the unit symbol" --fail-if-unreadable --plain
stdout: 220 mL
